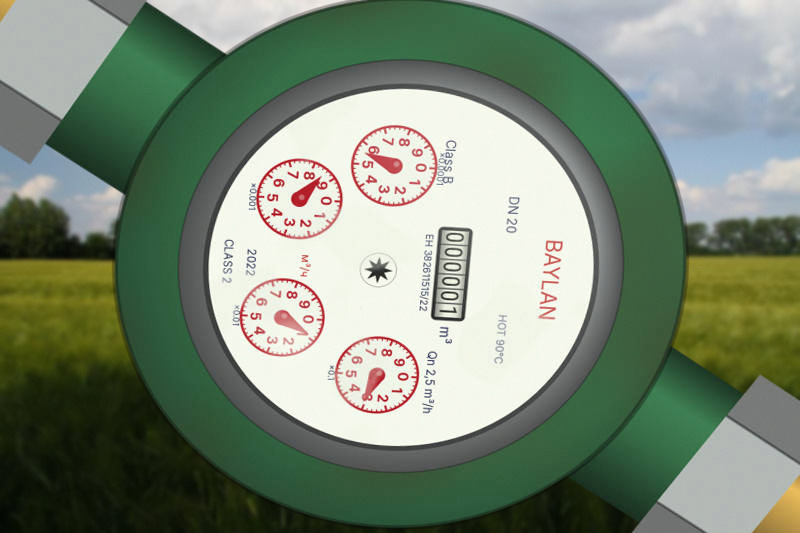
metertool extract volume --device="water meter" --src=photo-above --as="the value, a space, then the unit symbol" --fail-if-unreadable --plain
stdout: 1.3085 m³
